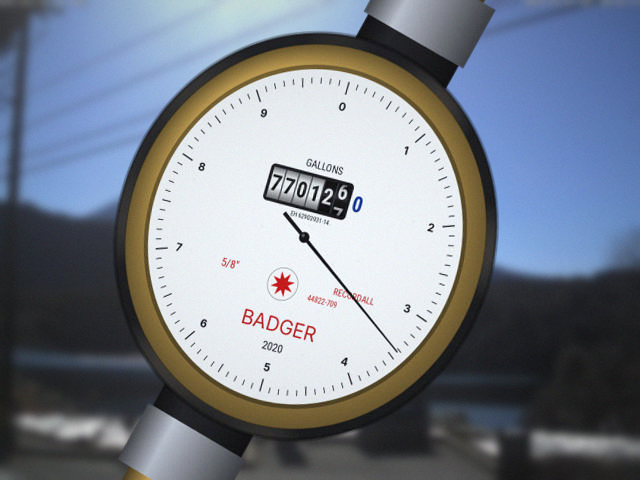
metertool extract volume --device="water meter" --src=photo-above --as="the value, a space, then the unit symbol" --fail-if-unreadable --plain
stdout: 7701263.4 gal
